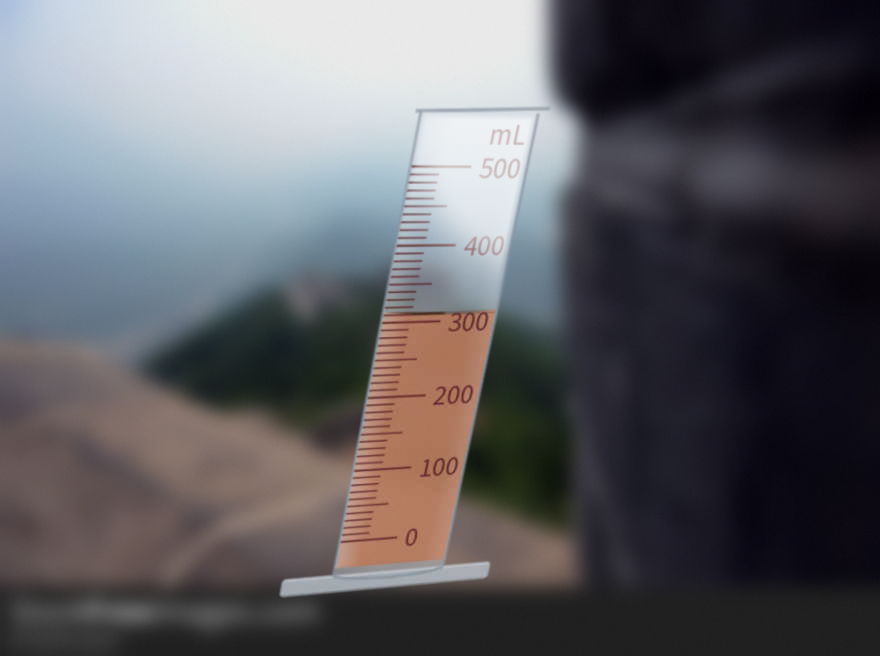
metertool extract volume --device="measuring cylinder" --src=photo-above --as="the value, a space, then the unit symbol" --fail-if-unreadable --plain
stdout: 310 mL
